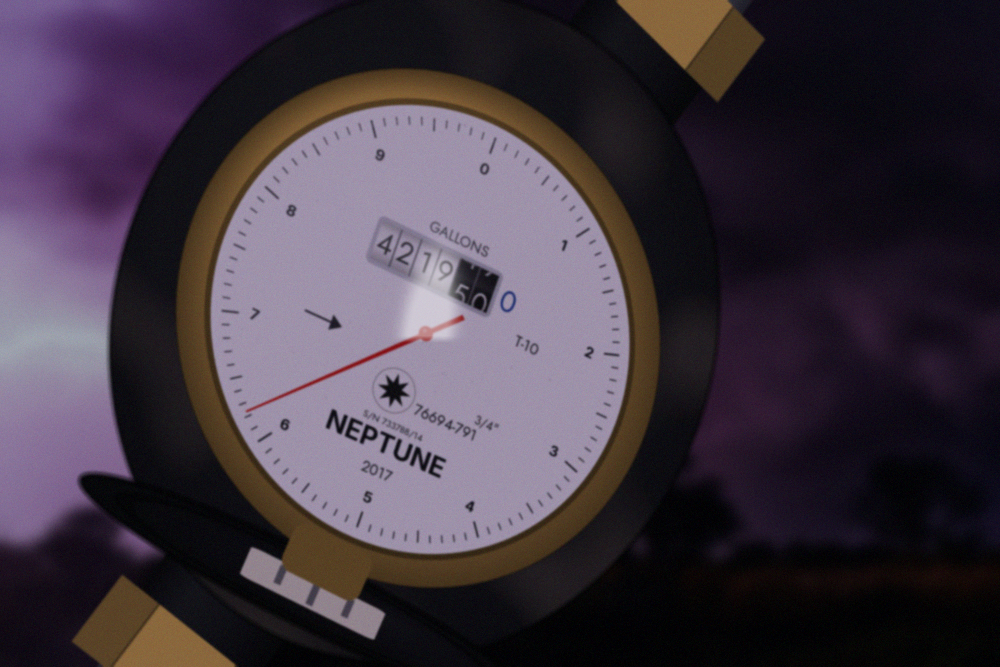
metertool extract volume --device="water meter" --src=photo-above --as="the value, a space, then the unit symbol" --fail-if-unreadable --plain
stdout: 4219496.2 gal
